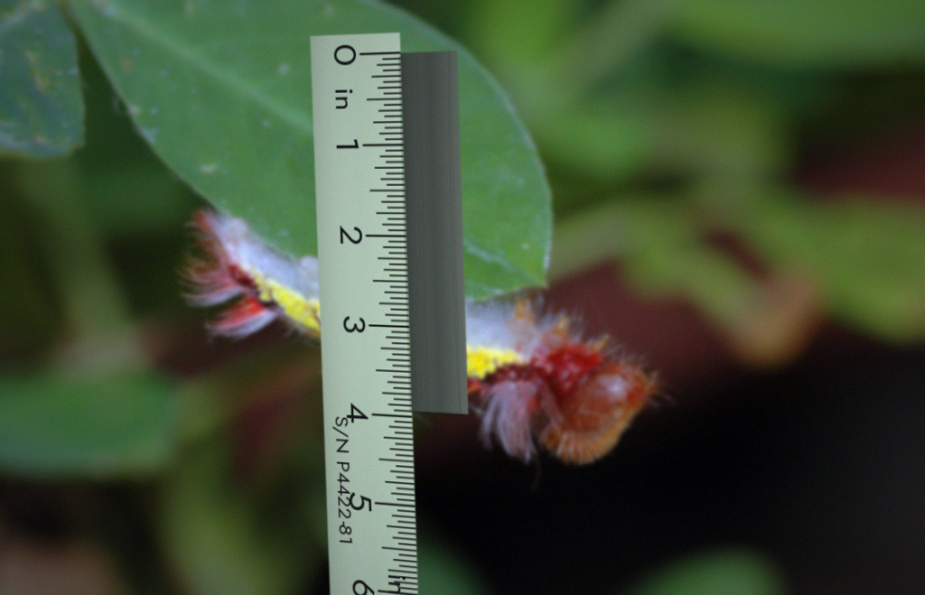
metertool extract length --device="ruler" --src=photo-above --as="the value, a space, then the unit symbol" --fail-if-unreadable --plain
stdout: 3.9375 in
